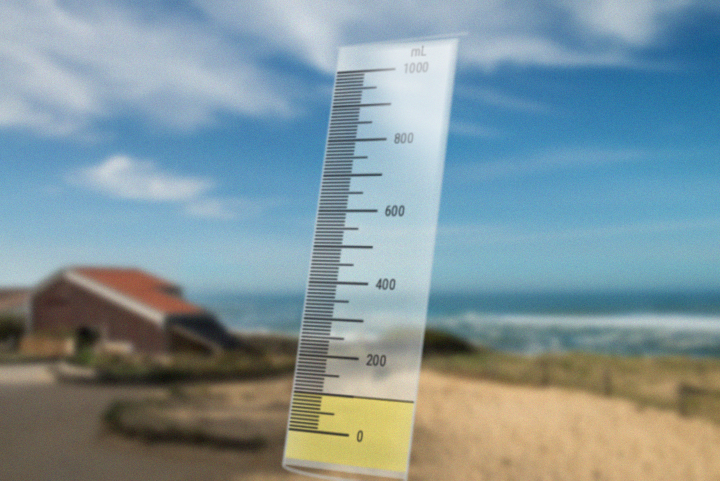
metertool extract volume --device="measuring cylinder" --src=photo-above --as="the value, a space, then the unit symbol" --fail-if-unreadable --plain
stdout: 100 mL
